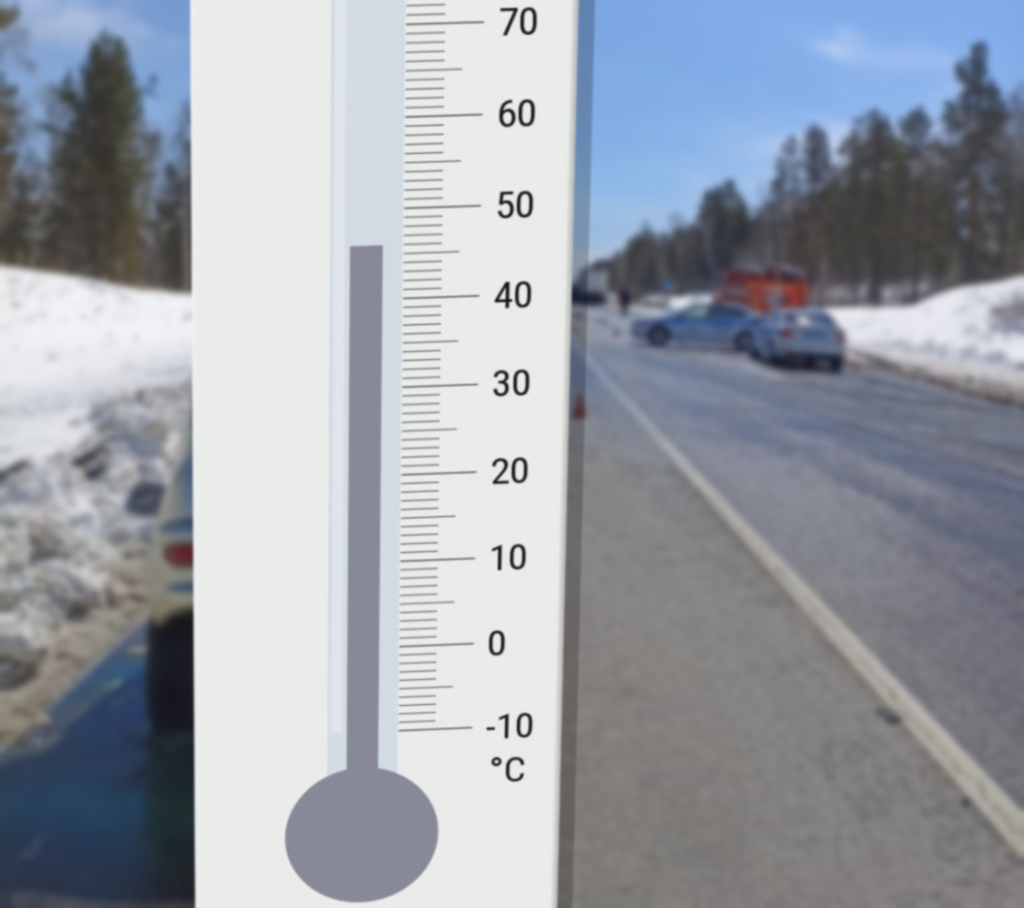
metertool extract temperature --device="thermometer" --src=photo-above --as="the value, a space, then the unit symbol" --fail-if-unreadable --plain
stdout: 46 °C
